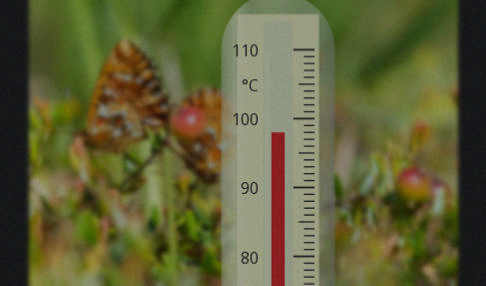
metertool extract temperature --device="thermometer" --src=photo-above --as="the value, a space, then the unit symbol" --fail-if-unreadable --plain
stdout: 98 °C
